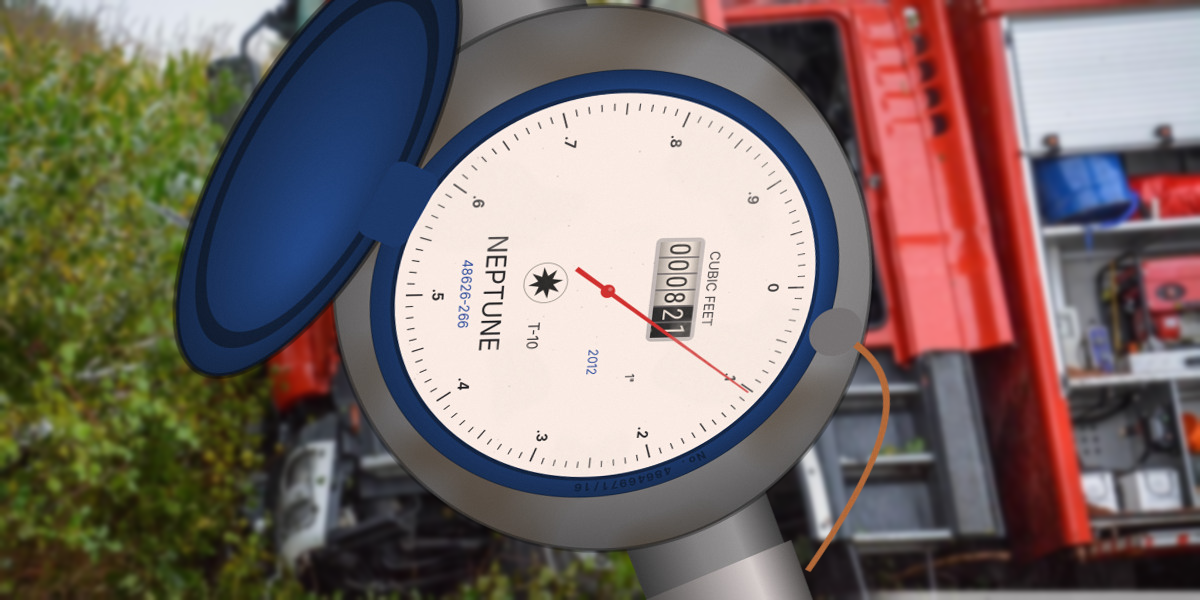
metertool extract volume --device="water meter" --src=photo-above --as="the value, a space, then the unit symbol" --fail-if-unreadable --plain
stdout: 821.10 ft³
